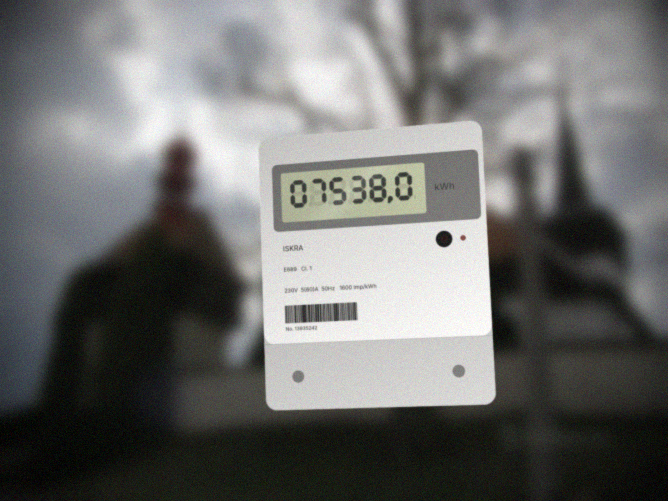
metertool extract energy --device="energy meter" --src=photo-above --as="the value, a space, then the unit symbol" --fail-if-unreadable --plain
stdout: 7538.0 kWh
